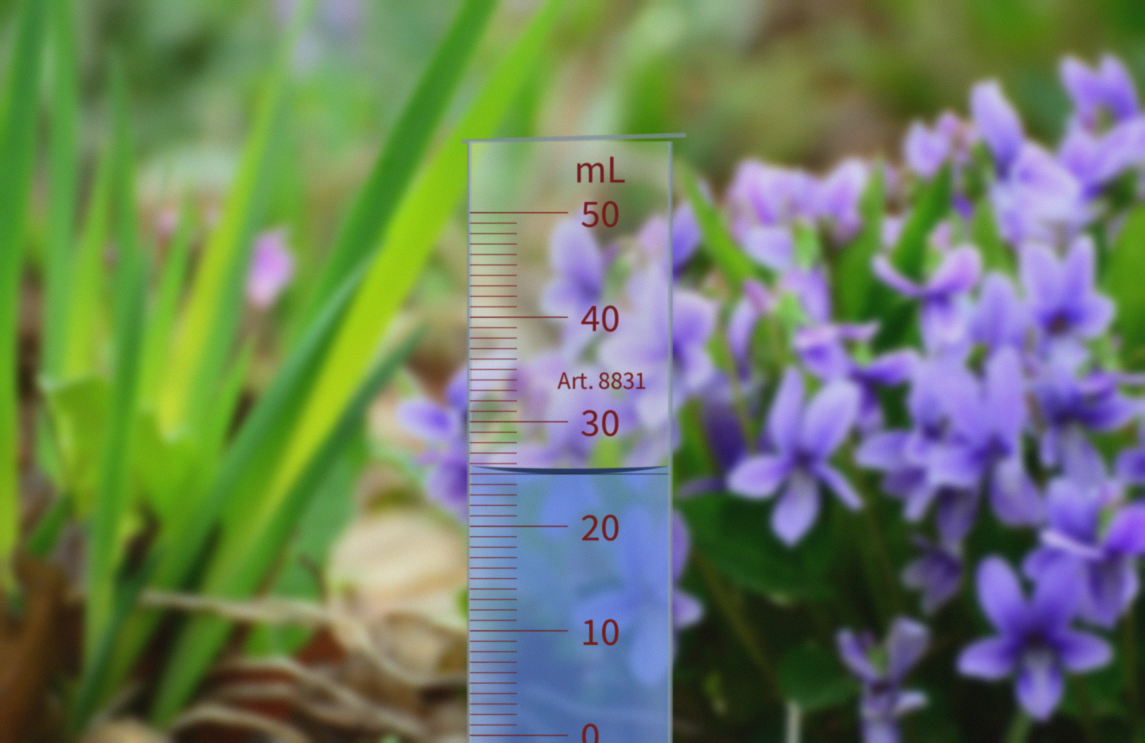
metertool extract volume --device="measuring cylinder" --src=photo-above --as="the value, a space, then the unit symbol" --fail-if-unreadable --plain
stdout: 25 mL
